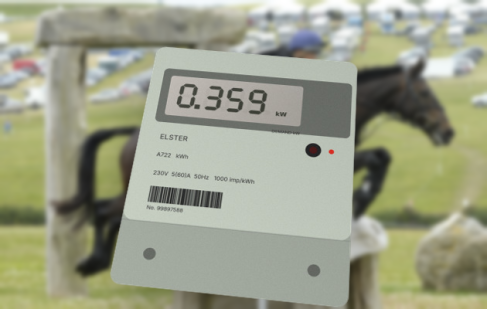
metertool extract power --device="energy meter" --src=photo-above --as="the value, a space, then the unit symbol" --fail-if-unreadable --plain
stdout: 0.359 kW
